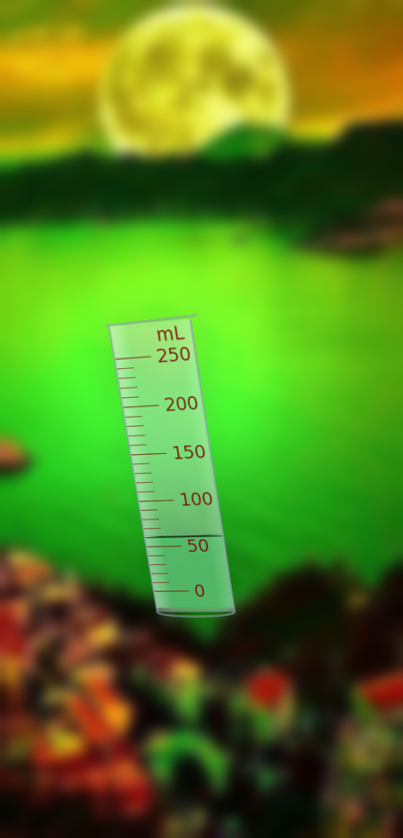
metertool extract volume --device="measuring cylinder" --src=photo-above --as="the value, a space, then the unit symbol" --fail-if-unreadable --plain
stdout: 60 mL
